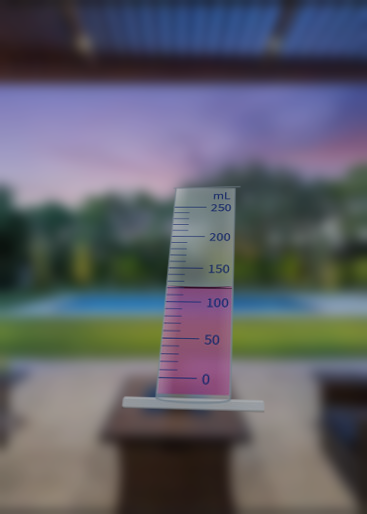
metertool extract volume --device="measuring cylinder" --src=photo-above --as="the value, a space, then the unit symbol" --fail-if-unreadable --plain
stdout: 120 mL
